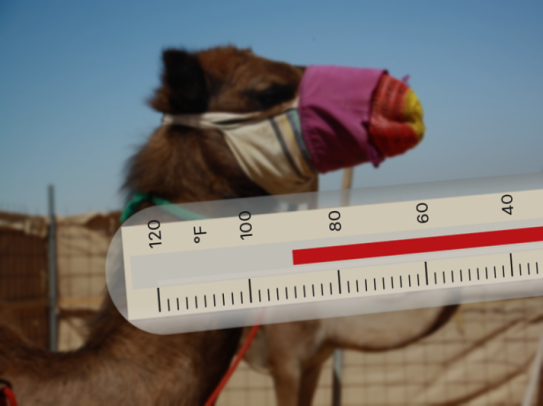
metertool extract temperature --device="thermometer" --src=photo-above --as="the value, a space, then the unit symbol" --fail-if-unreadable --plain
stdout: 90 °F
